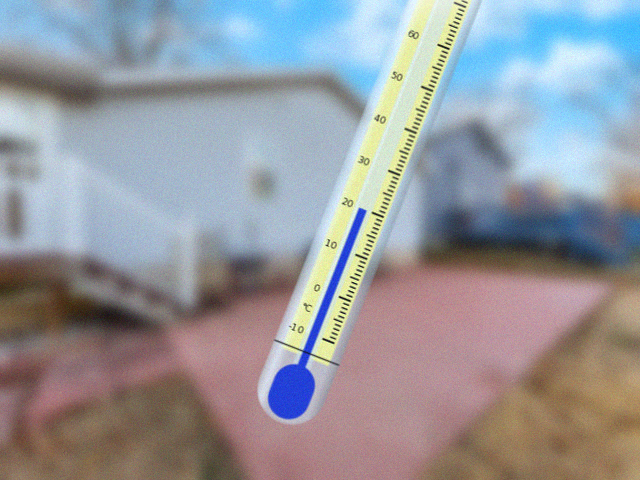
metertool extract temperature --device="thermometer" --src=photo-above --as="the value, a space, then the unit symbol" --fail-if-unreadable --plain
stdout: 20 °C
